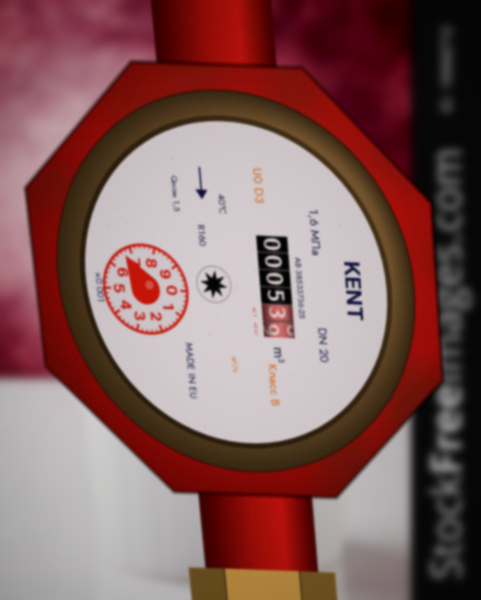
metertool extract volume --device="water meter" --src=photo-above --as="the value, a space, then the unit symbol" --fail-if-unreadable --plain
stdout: 5.386 m³
